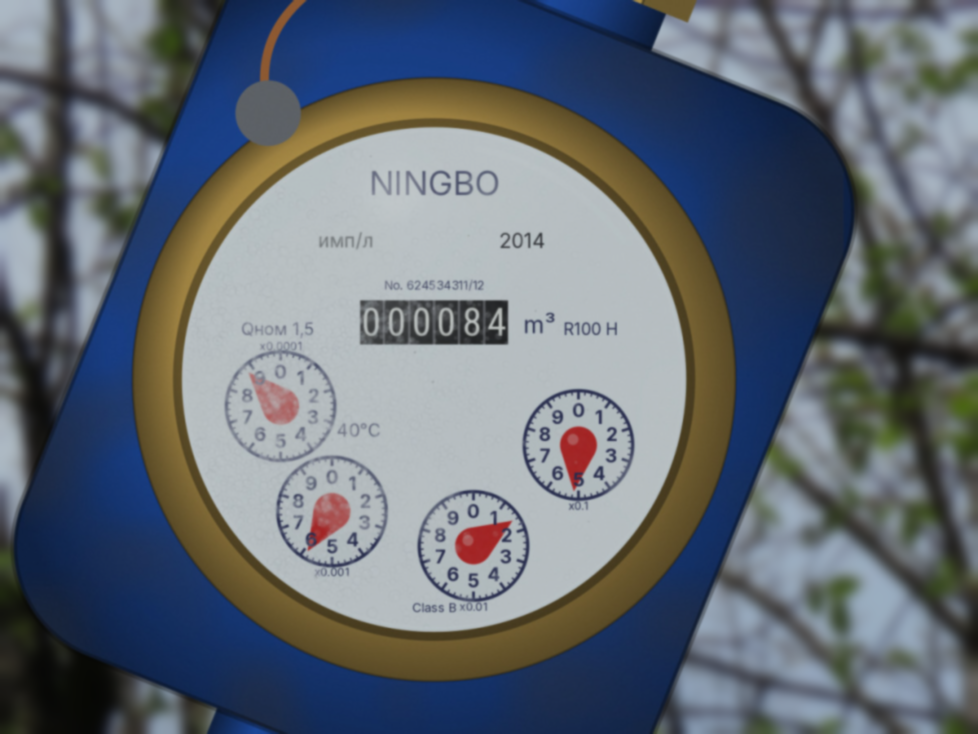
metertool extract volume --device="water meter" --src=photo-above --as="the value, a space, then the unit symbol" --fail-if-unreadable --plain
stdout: 84.5158 m³
